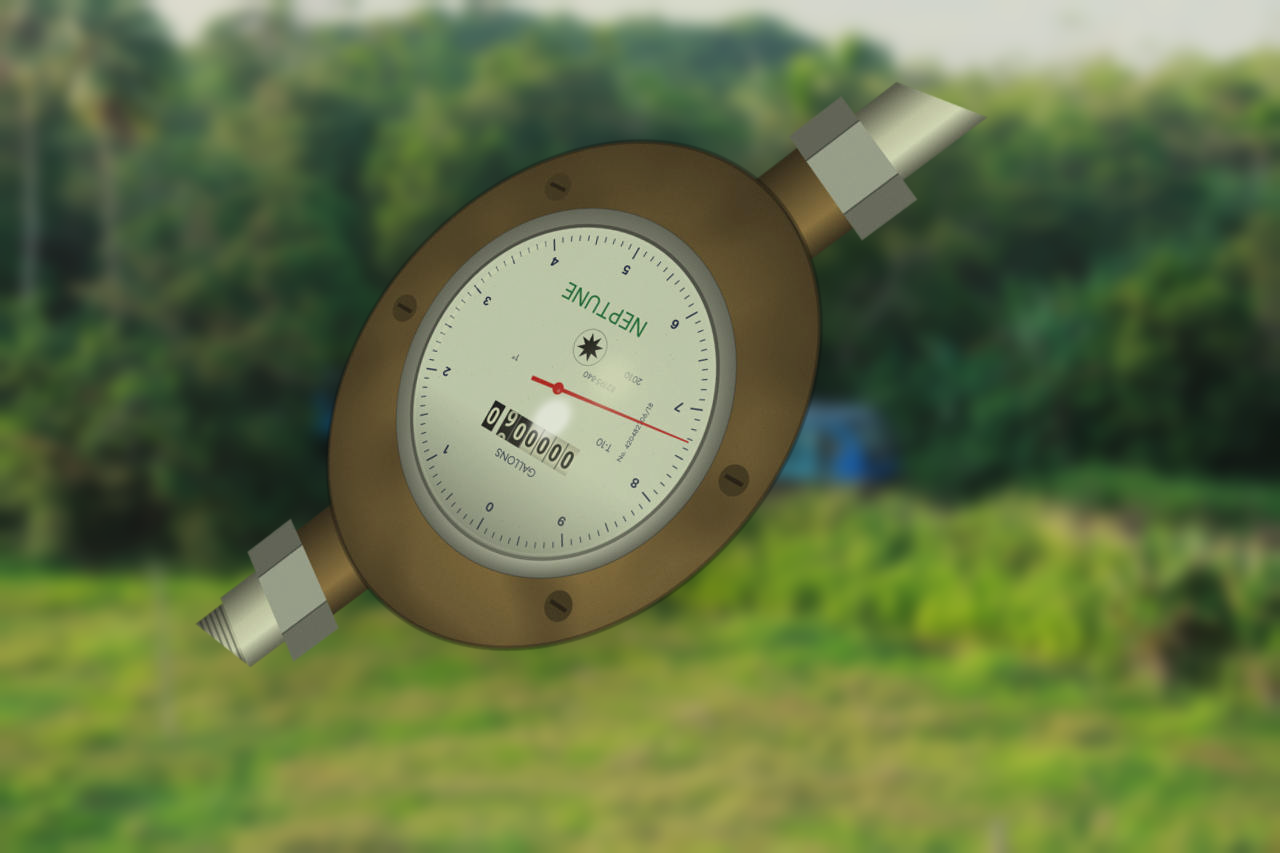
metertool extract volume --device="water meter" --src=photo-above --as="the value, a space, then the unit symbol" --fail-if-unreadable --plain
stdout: 57.3 gal
